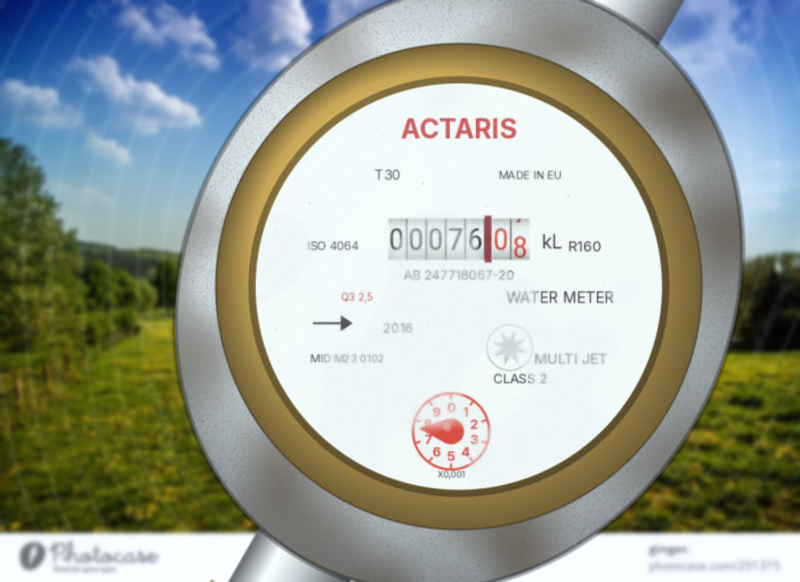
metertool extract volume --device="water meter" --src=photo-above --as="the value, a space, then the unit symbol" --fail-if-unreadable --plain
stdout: 76.077 kL
